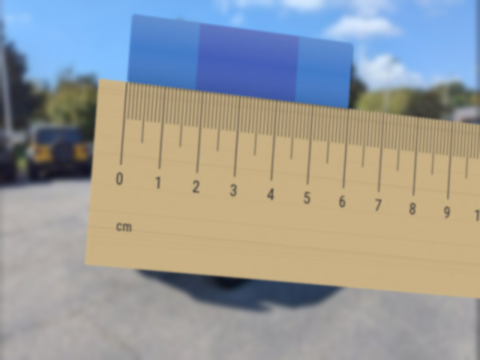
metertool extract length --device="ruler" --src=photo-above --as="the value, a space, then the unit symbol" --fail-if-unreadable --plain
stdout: 6 cm
